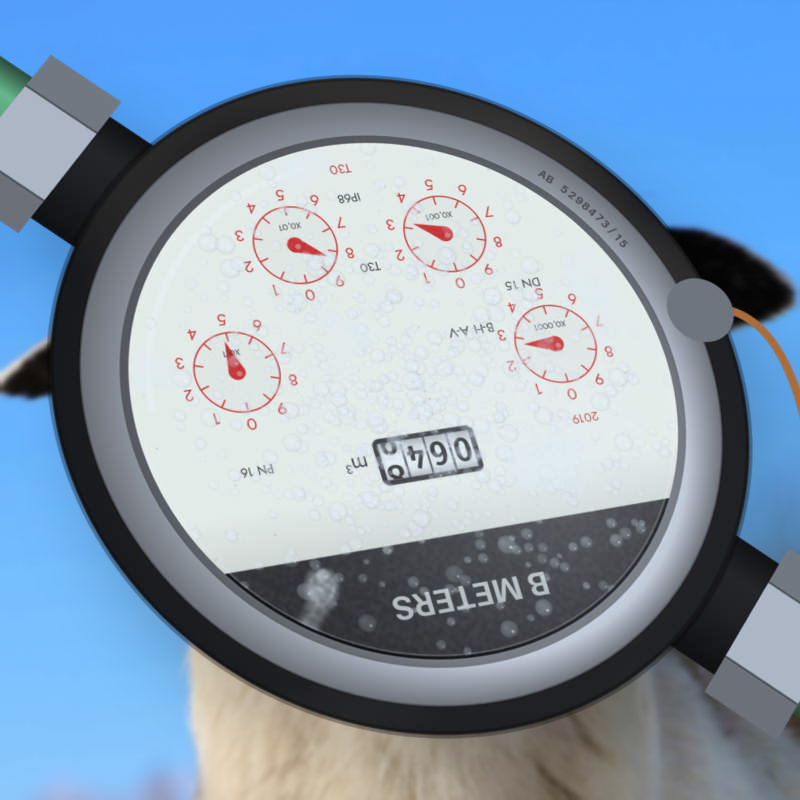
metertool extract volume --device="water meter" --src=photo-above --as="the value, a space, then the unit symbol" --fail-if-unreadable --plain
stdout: 648.4832 m³
